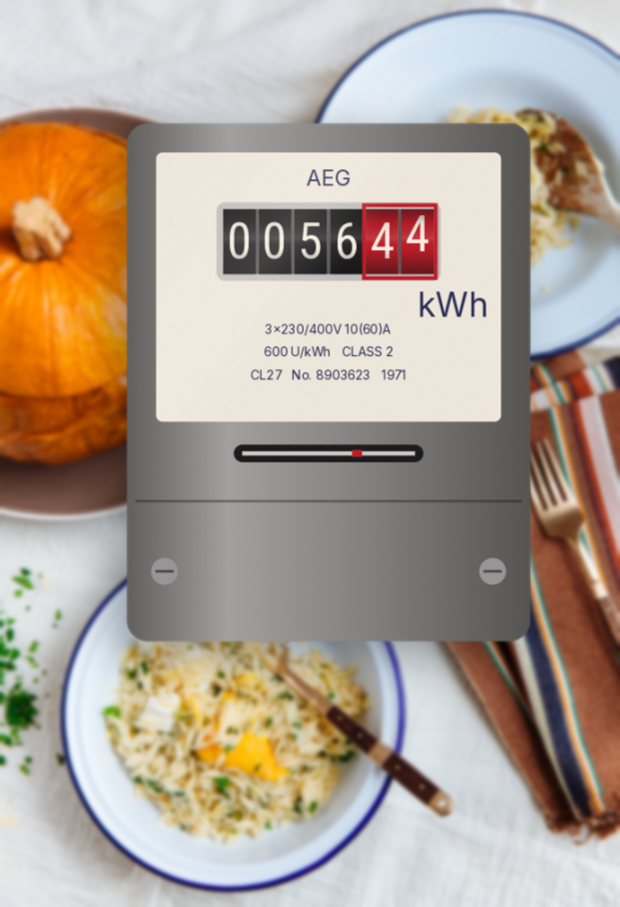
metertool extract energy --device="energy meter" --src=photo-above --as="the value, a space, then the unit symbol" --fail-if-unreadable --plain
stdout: 56.44 kWh
